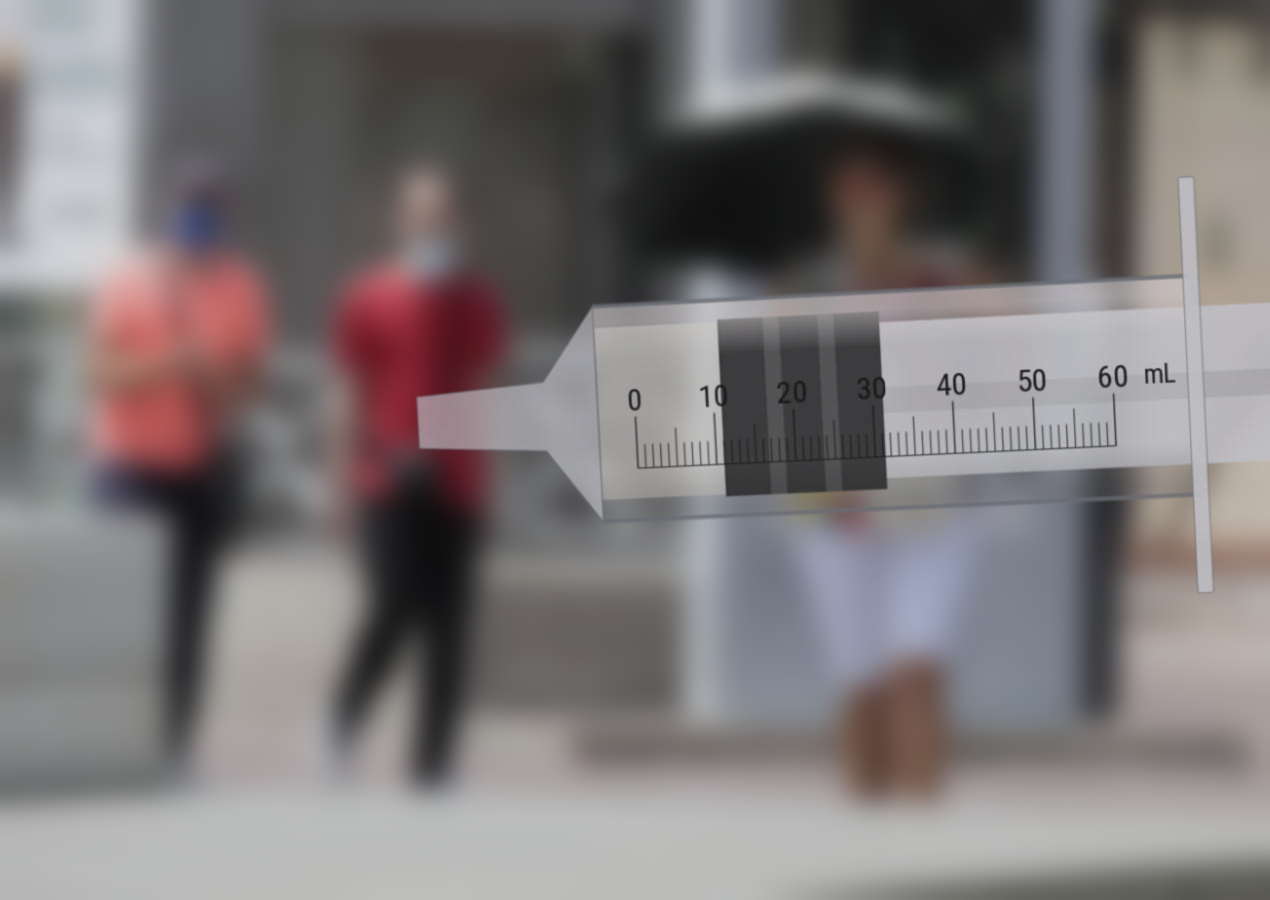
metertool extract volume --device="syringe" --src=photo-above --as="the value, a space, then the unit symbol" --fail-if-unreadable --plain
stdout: 11 mL
